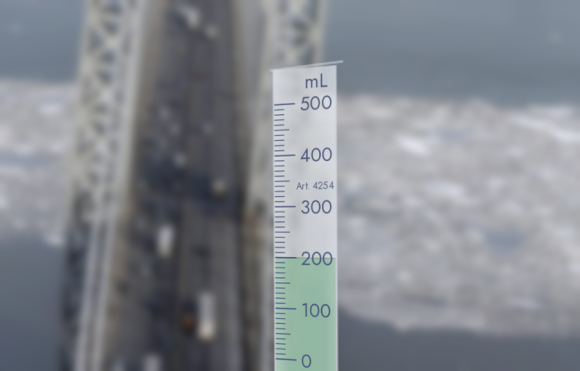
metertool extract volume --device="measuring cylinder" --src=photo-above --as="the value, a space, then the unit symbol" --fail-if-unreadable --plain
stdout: 200 mL
